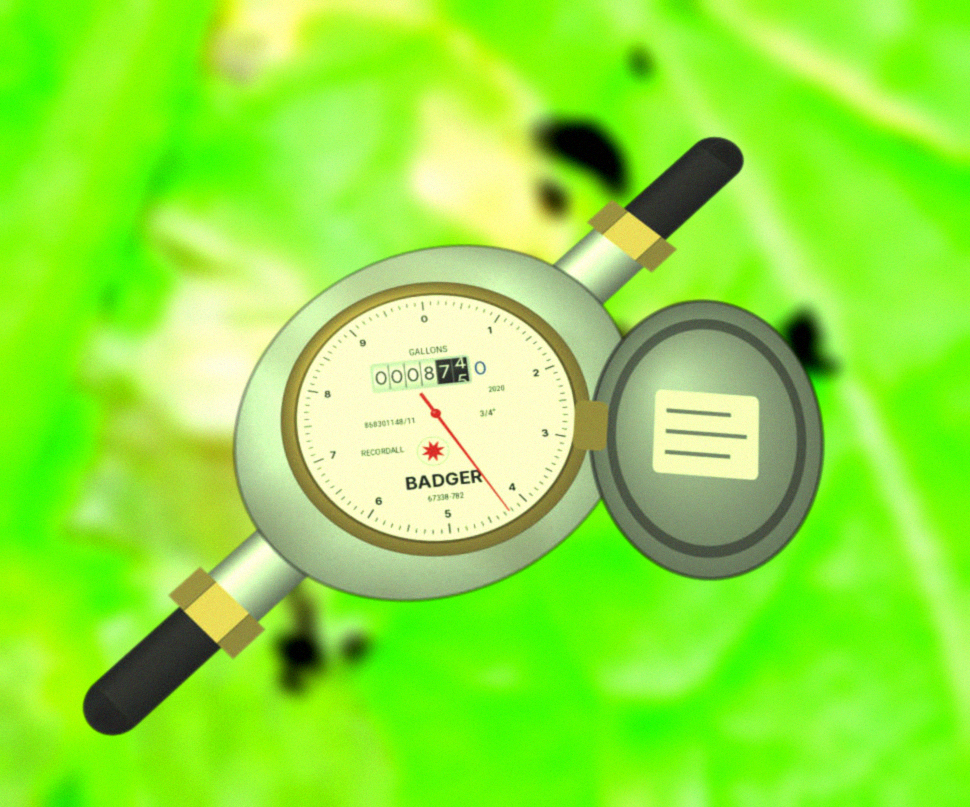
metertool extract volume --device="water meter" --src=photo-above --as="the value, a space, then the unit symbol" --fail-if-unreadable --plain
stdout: 8744.2 gal
